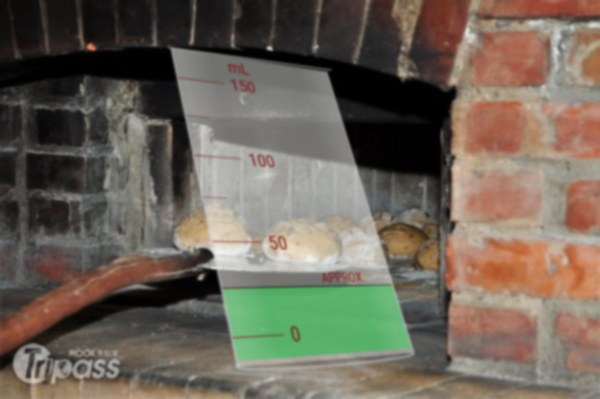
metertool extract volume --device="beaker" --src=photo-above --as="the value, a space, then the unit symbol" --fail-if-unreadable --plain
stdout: 25 mL
